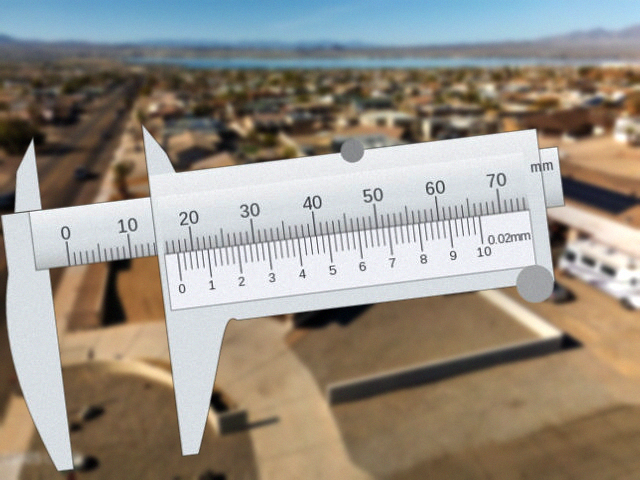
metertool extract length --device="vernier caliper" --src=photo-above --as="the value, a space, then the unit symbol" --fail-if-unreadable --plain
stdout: 17.6 mm
